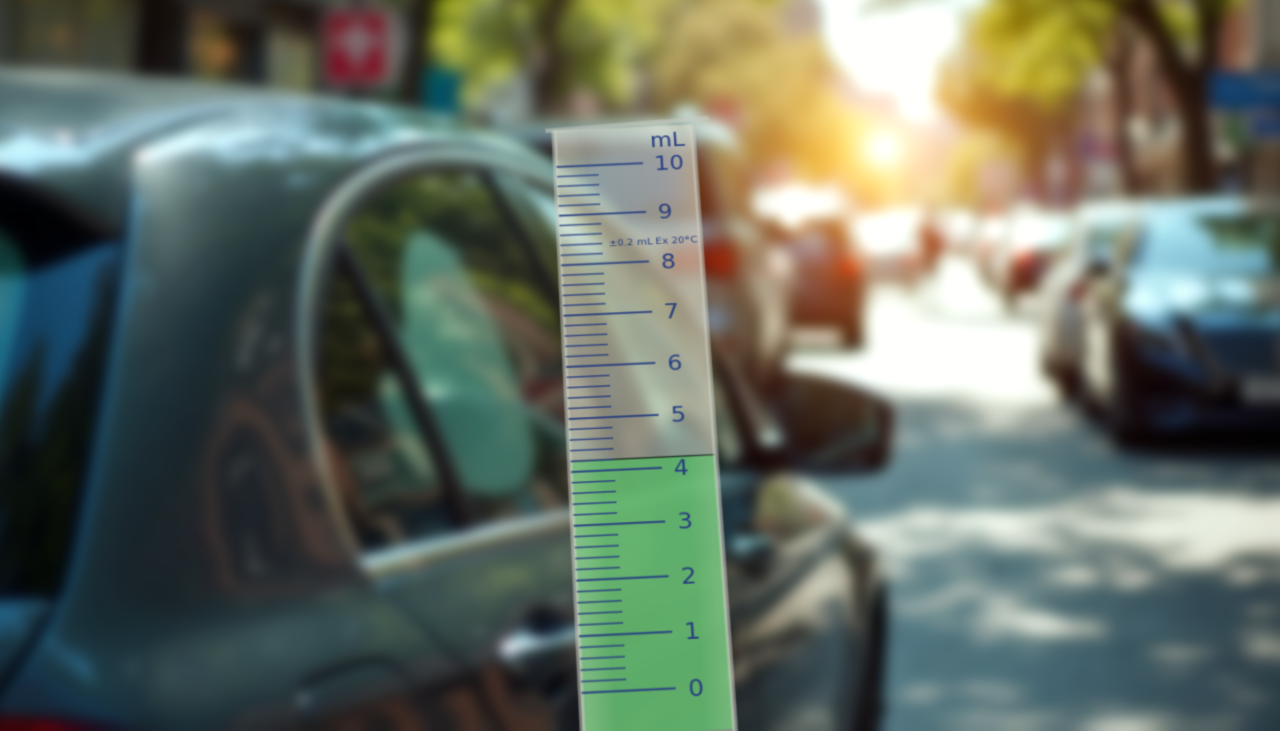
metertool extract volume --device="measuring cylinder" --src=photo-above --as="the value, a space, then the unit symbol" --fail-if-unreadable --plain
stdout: 4.2 mL
